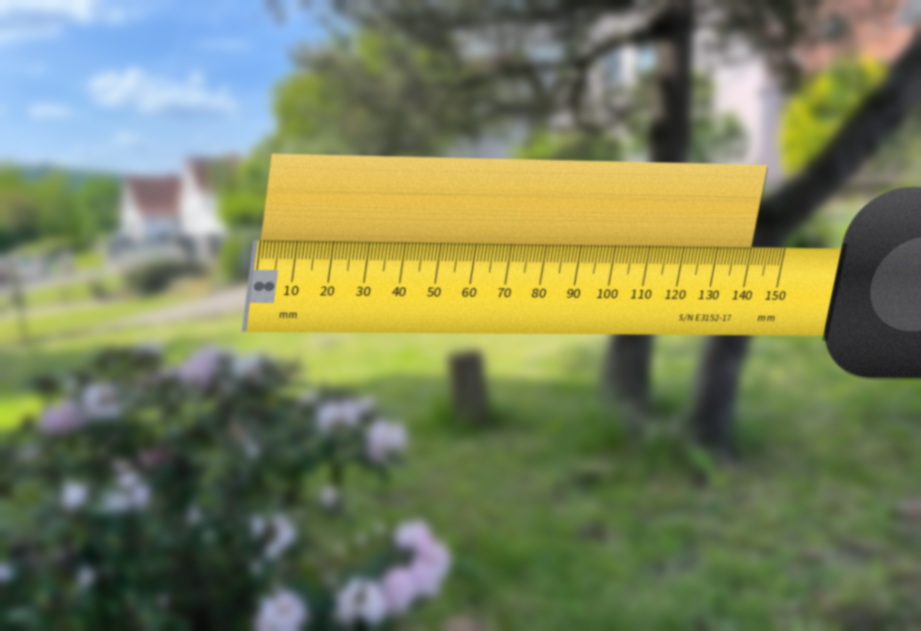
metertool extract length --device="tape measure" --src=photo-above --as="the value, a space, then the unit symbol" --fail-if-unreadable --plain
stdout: 140 mm
